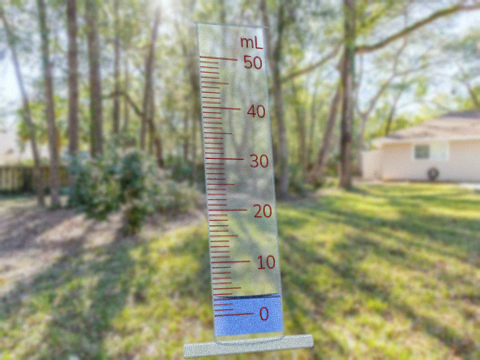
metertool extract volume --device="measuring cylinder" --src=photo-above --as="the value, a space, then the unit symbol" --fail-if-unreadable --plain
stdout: 3 mL
